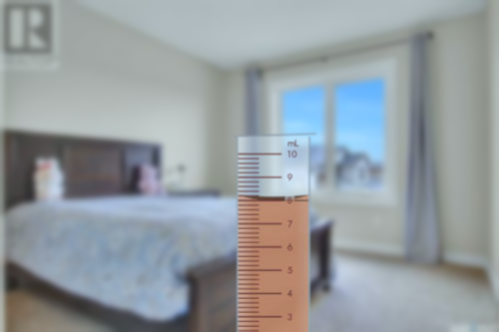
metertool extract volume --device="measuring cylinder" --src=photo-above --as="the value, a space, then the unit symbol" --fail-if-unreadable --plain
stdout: 8 mL
